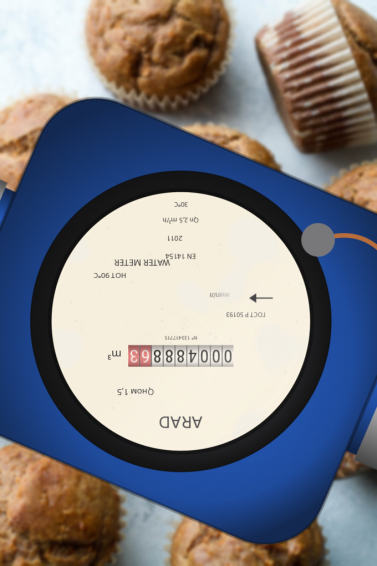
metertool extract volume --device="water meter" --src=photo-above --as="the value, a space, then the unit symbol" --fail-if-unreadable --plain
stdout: 4888.63 m³
